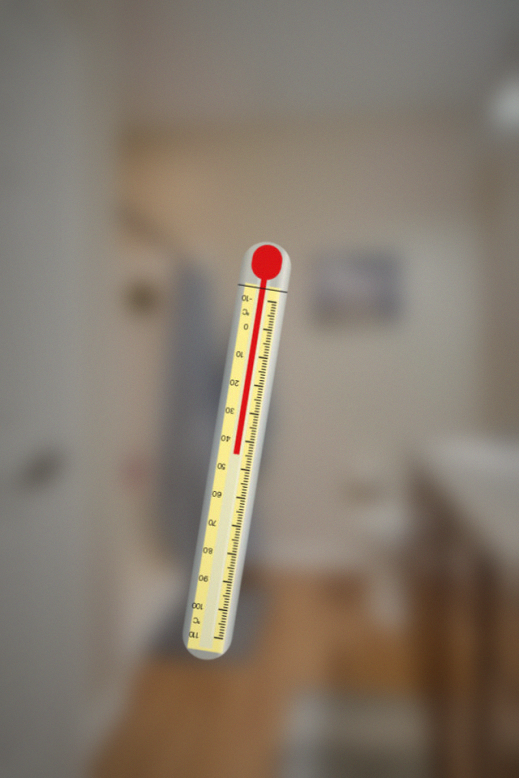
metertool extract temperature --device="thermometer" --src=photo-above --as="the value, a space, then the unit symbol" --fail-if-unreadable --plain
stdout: 45 °C
